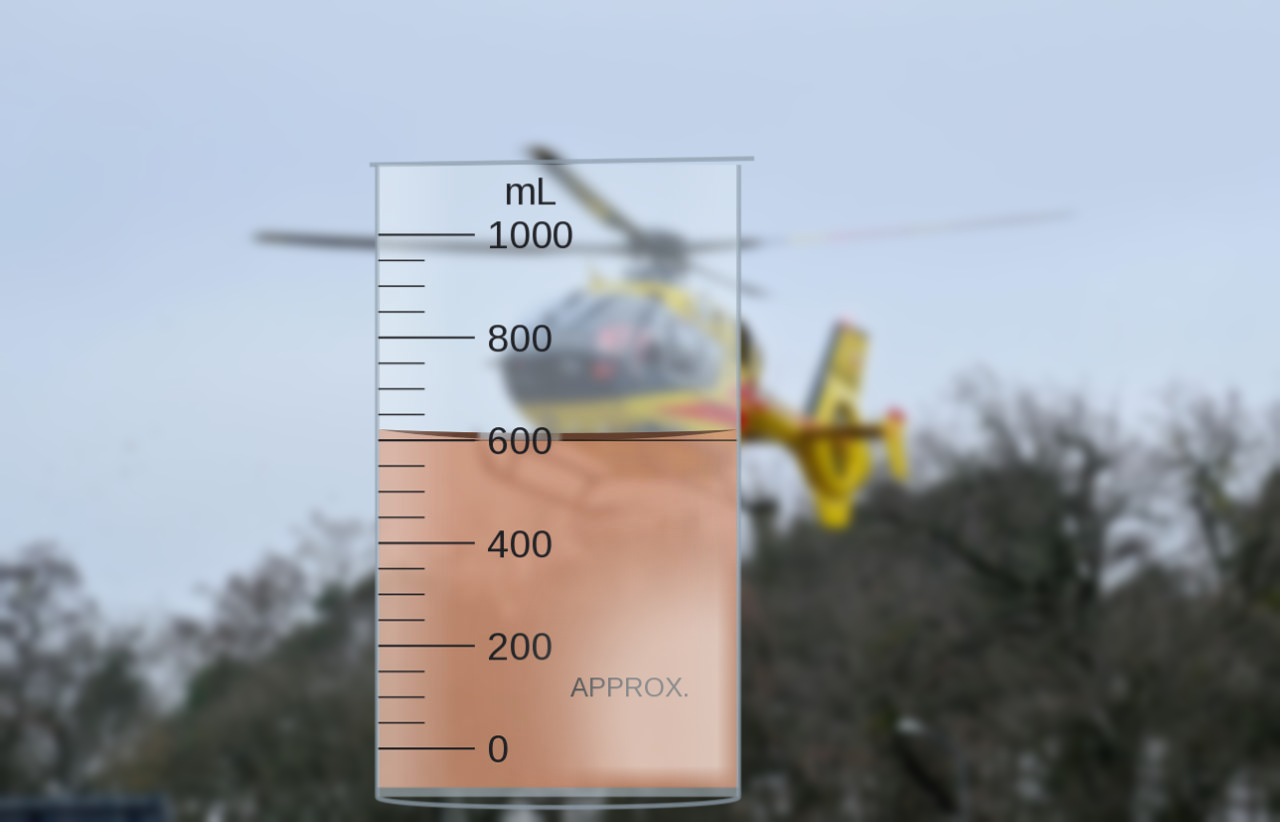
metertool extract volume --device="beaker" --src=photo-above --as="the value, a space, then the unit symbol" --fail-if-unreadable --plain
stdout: 600 mL
